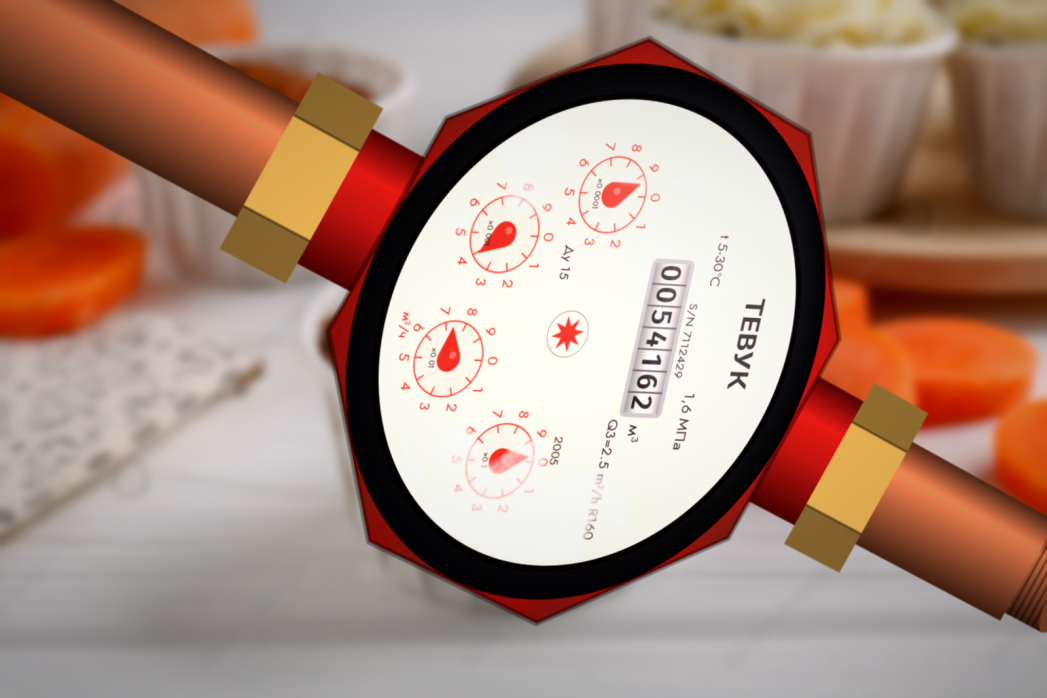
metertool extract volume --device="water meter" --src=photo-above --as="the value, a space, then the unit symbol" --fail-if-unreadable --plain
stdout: 54161.9739 m³
